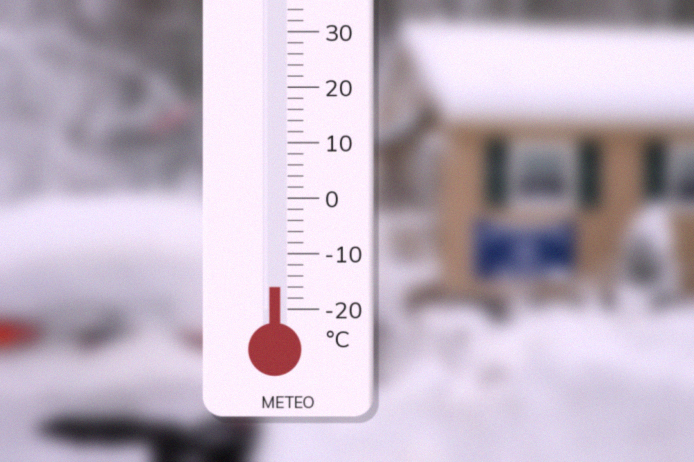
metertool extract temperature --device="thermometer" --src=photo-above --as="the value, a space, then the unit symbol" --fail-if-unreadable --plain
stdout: -16 °C
